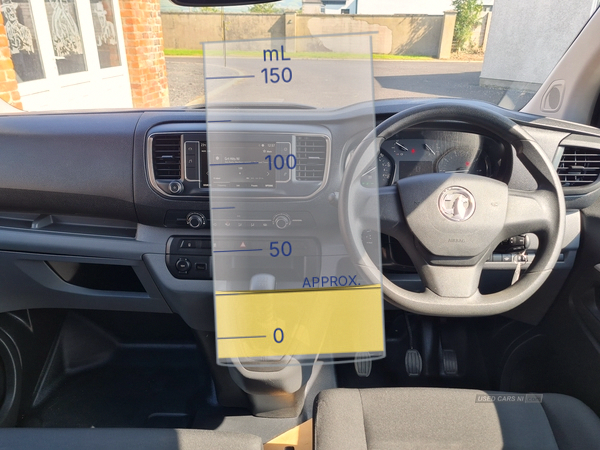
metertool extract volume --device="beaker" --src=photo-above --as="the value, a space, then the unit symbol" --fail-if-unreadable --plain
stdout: 25 mL
